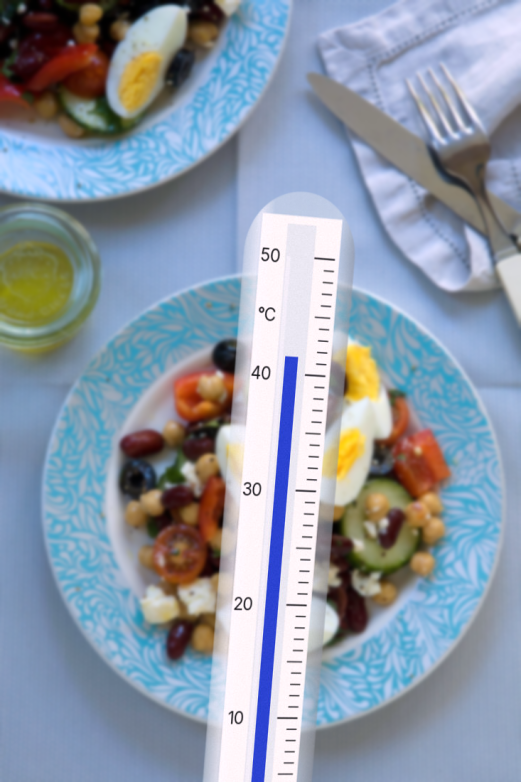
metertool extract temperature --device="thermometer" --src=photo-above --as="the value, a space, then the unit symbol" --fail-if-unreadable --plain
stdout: 41.5 °C
